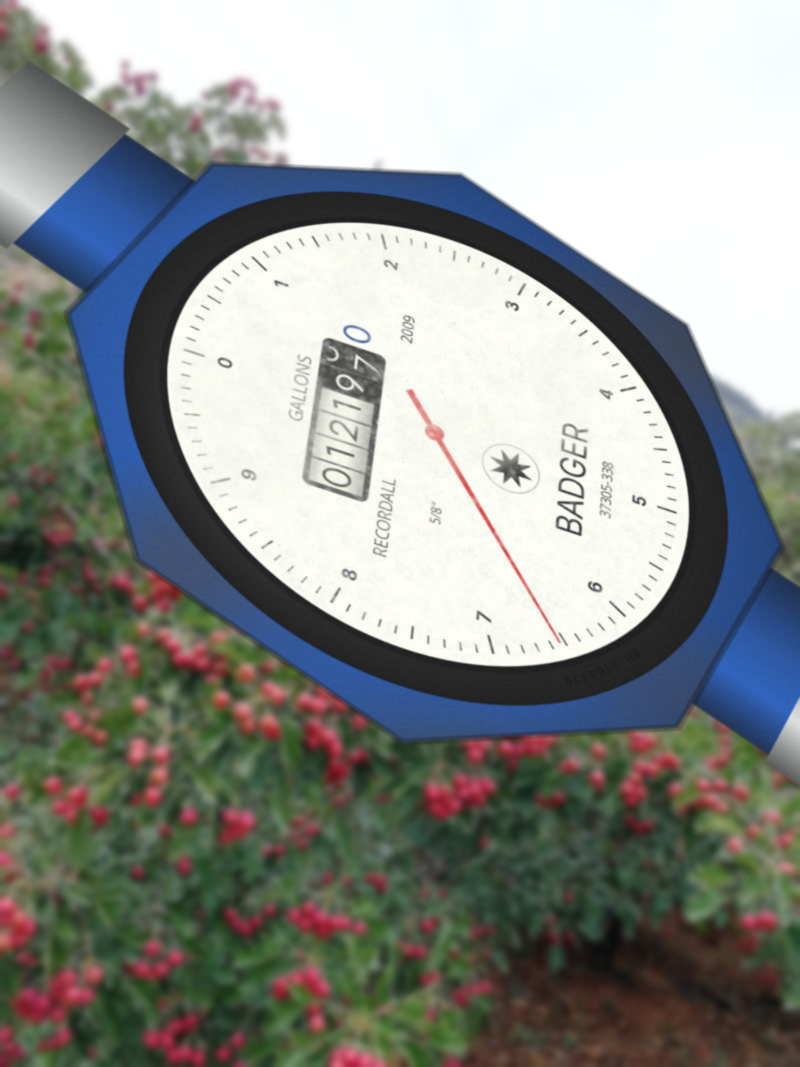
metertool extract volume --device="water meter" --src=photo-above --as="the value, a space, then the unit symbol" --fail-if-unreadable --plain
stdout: 121966.5 gal
